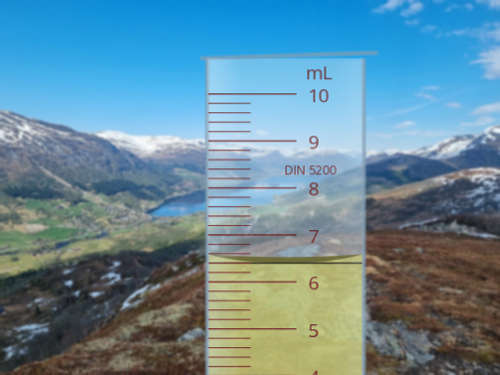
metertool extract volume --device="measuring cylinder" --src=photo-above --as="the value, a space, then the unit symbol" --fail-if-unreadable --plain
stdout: 6.4 mL
